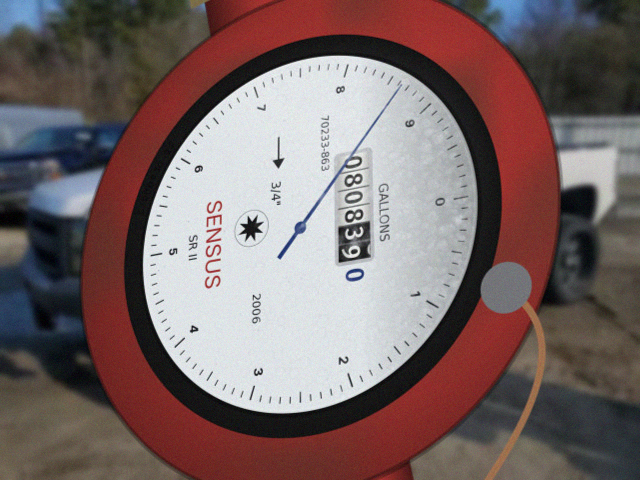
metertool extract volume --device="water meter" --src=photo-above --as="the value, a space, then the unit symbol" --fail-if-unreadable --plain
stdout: 808388.6 gal
